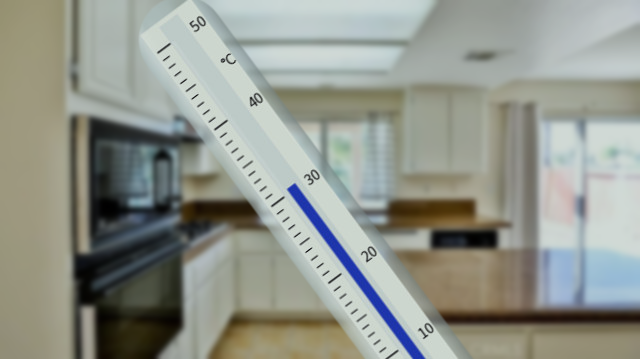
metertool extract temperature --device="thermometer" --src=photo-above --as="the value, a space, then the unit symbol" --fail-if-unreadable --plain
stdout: 30.5 °C
